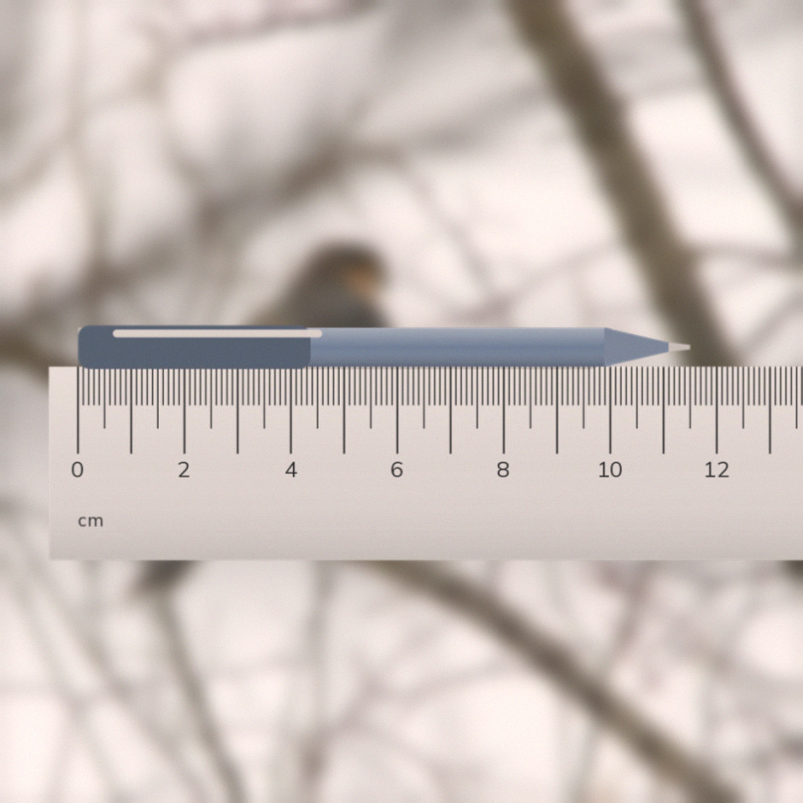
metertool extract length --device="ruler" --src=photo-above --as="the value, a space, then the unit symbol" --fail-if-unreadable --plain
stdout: 11.5 cm
